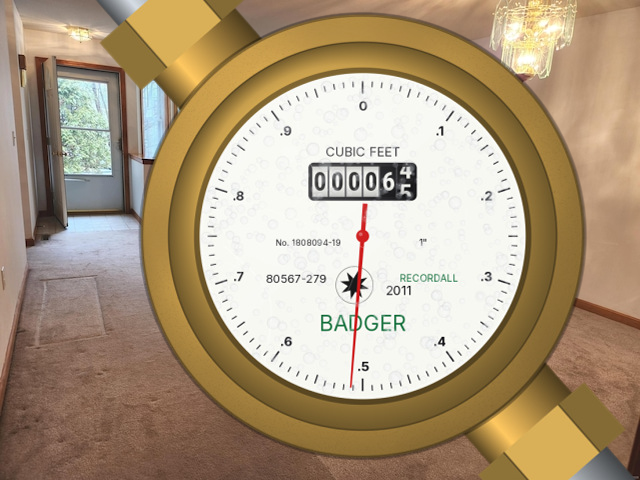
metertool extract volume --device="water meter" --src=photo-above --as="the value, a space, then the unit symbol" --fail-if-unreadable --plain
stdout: 64.51 ft³
